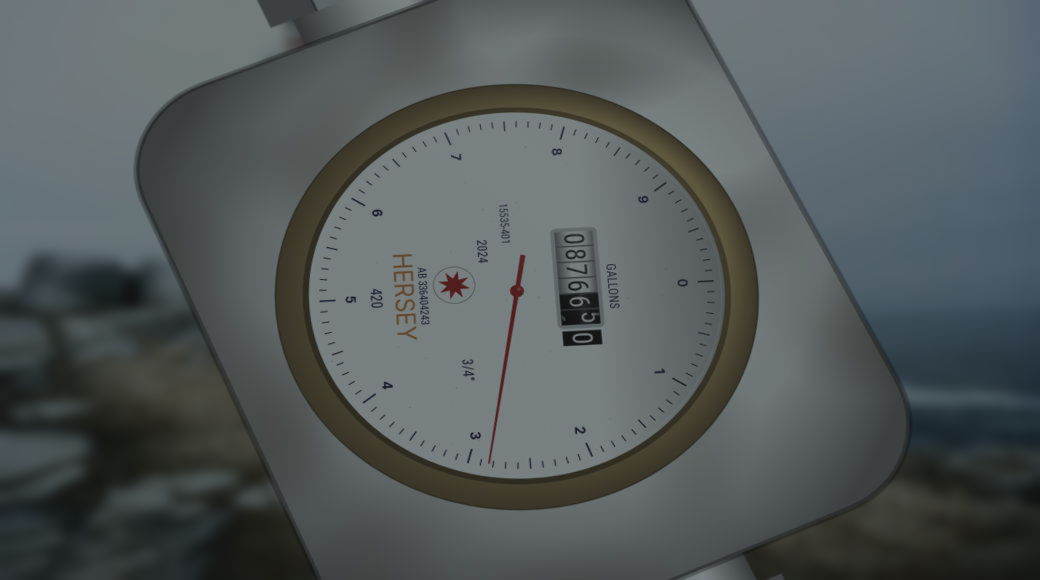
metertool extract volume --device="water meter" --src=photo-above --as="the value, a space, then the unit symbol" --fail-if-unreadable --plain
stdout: 876652.8 gal
